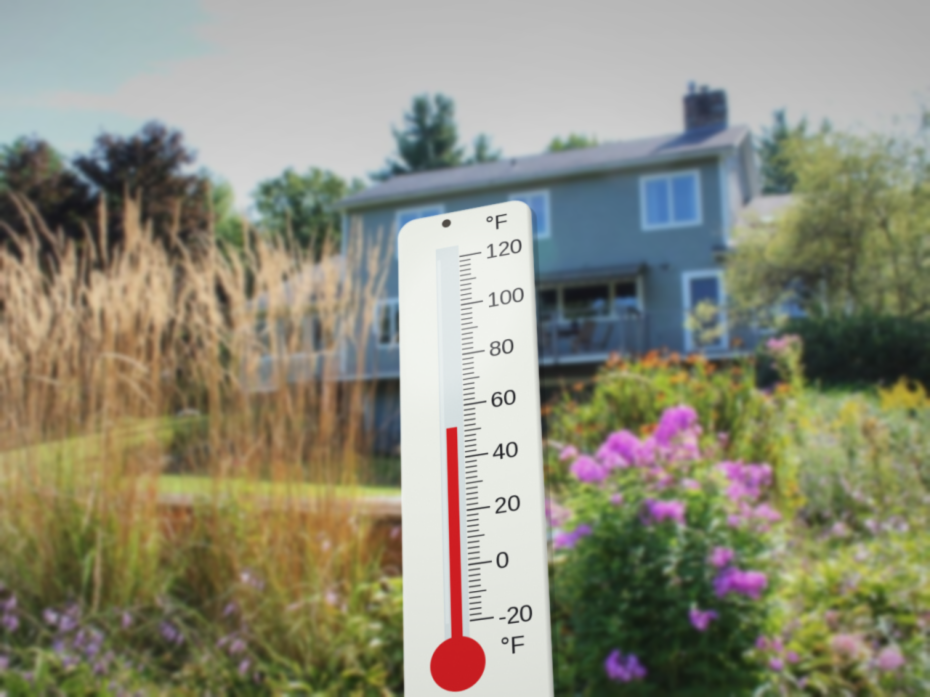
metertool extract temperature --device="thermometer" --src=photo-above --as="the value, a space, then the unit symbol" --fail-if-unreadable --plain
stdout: 52 °F
